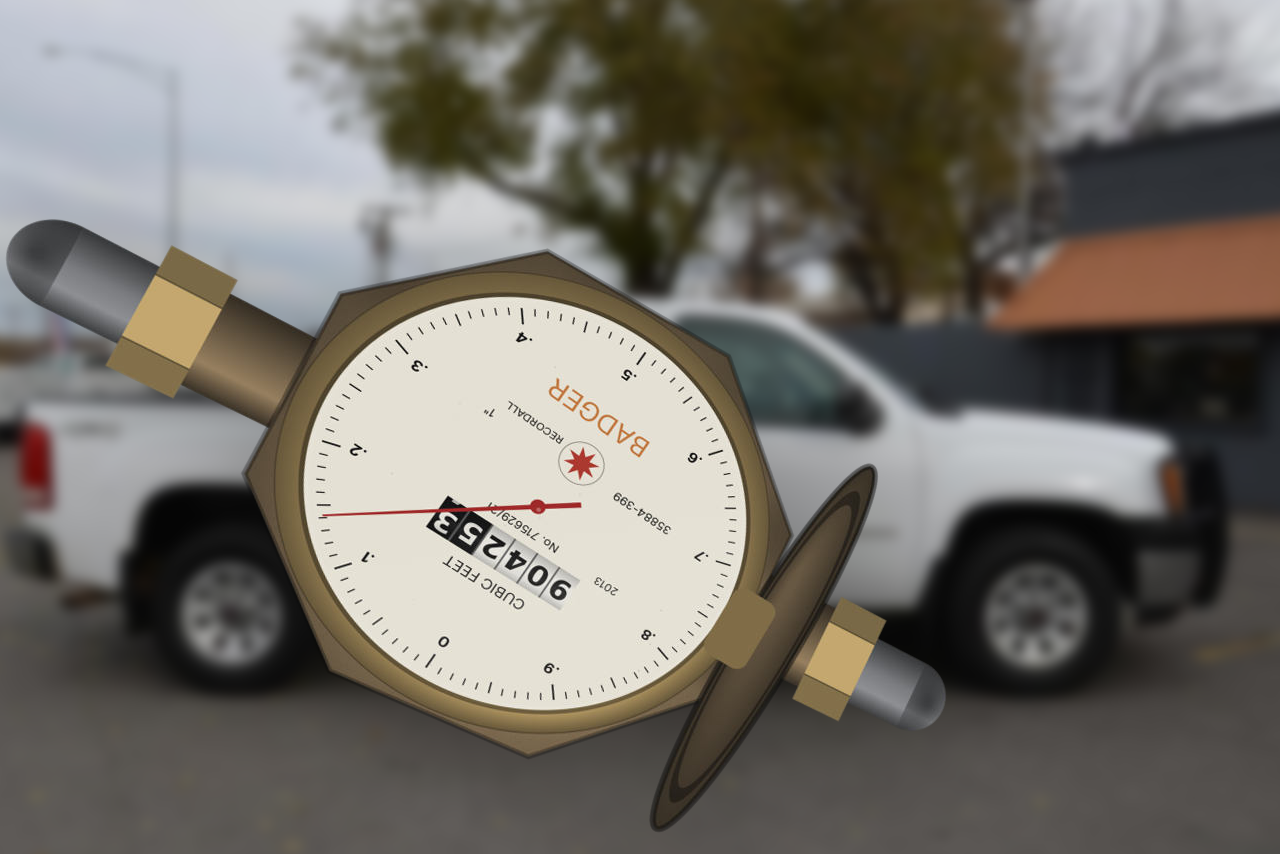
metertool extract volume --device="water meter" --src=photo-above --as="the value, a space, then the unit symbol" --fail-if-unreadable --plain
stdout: 904253.14 ft³
